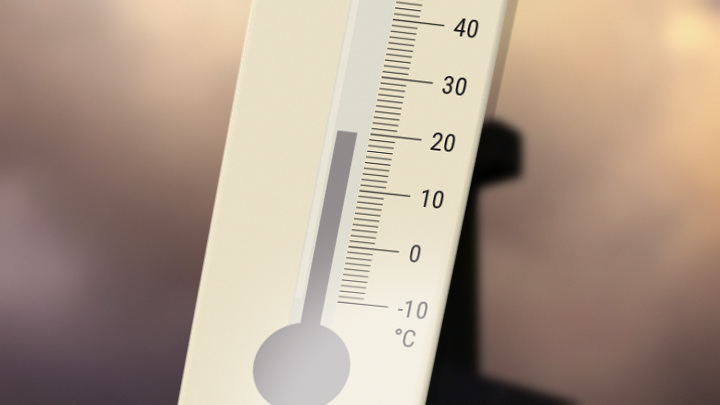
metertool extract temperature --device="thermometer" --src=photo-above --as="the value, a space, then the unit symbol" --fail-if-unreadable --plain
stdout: 20 °C
